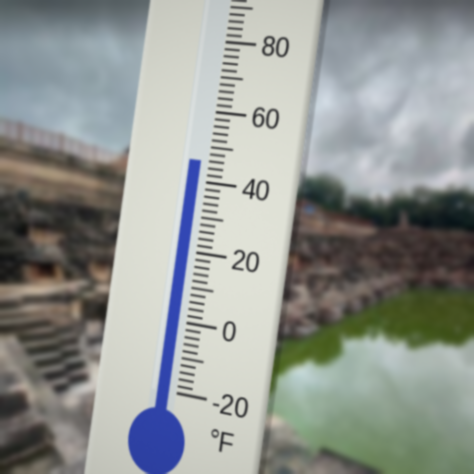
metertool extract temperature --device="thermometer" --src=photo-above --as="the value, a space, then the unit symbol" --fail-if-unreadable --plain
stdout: 46 °F
